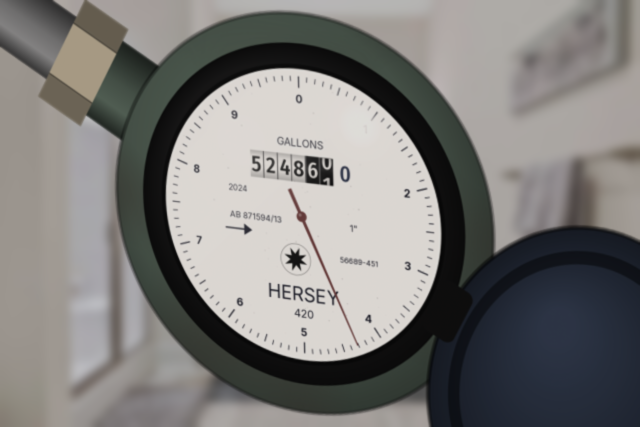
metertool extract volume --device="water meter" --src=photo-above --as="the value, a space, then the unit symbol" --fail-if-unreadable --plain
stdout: 5248604.3 gal
